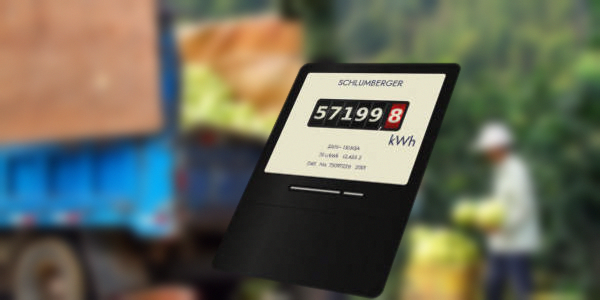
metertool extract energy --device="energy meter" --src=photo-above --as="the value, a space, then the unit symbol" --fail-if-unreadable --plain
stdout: 57199.8 kWh
